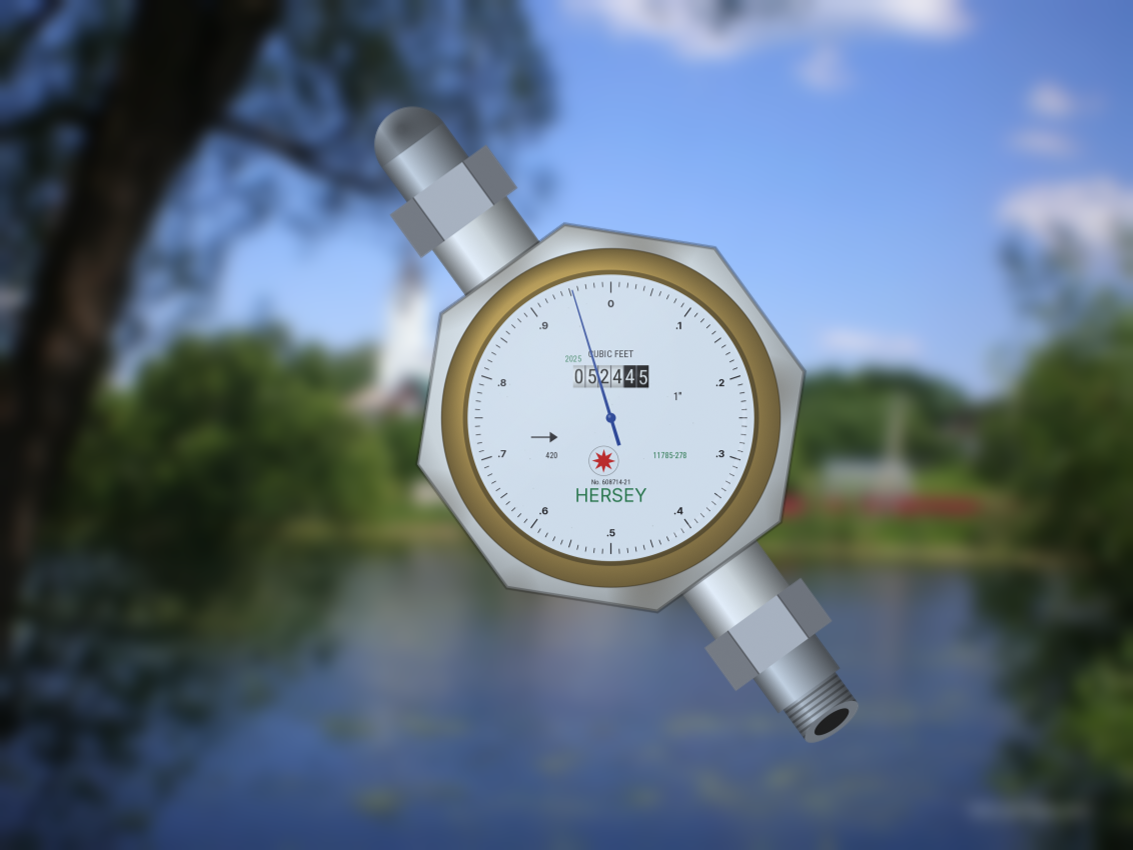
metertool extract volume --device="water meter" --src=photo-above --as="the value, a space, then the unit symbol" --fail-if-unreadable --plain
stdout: 52444.95 ft³
